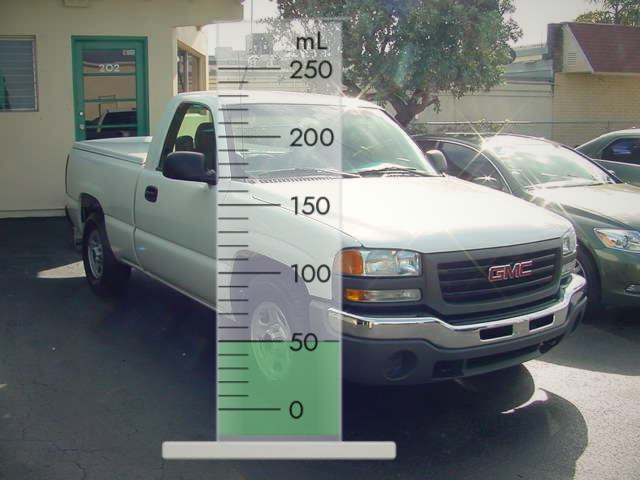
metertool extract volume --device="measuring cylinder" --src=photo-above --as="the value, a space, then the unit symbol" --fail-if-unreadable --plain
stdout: 50 mL
